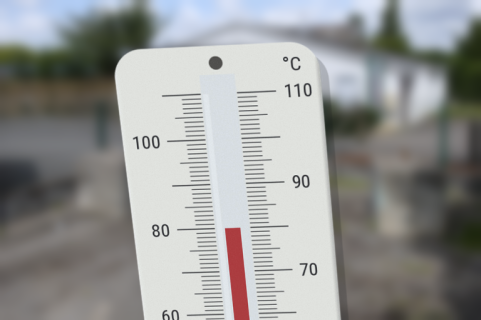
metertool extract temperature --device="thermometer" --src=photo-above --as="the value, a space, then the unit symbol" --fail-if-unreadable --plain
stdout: 80 °C
